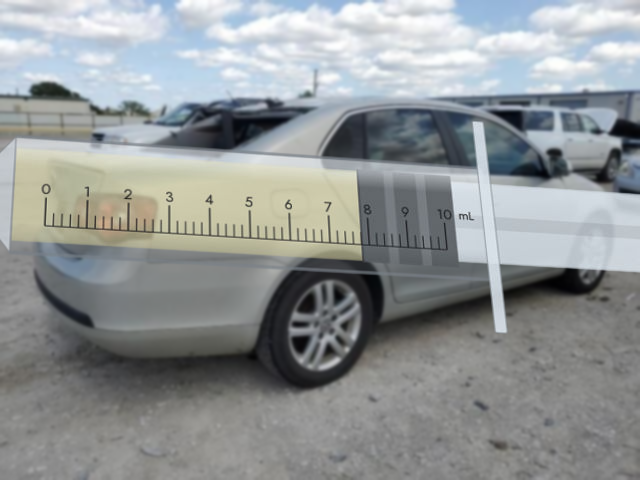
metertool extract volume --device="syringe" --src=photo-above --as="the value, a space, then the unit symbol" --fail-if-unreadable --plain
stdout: 7.8 mL
